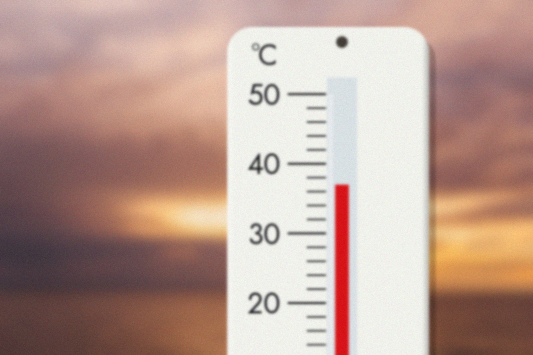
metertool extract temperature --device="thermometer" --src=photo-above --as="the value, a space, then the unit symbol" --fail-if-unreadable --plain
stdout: 37 °C
